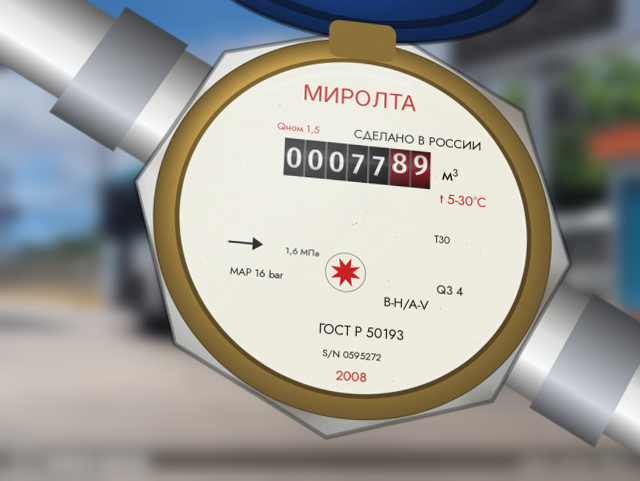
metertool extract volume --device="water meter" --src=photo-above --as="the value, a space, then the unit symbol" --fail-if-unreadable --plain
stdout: 77.89 m³
